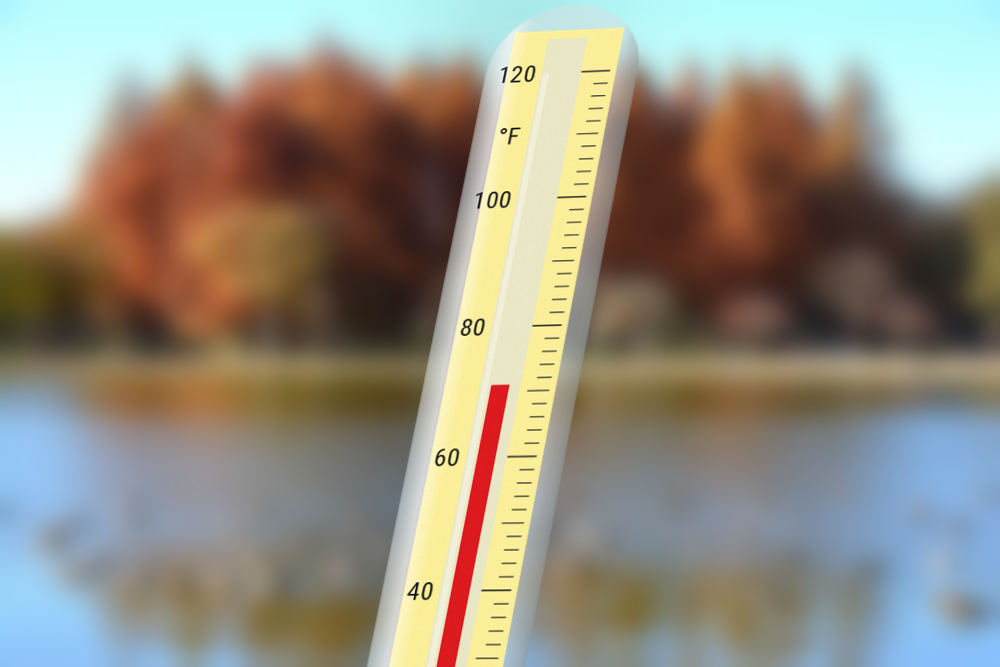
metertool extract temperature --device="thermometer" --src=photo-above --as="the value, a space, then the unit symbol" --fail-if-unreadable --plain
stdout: 71 °F
